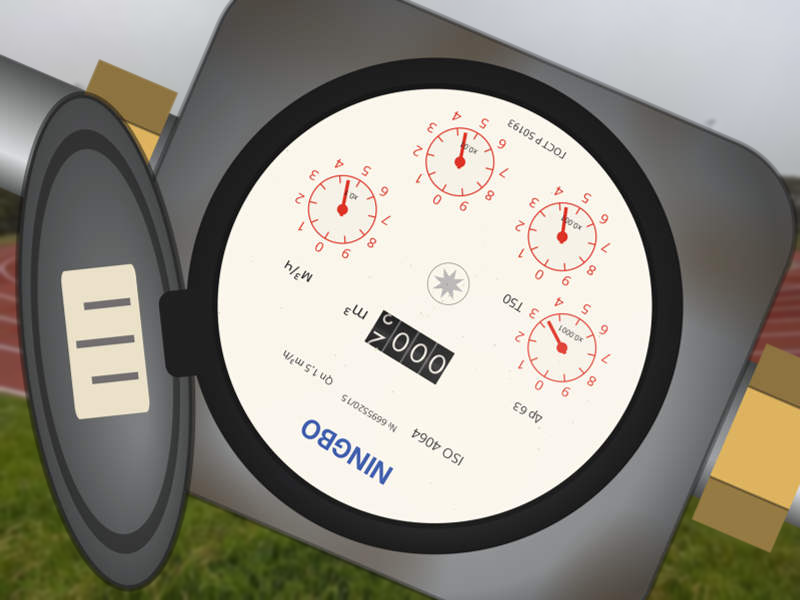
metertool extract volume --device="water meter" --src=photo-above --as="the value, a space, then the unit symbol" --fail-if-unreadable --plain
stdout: 2.4443 m³
